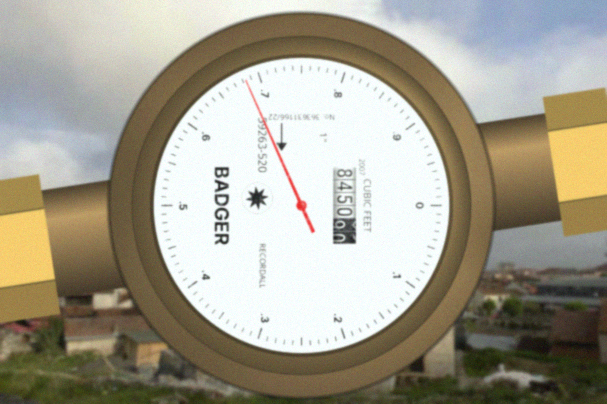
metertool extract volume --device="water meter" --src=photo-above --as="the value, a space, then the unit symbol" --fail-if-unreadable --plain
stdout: 845089.68 ft³
